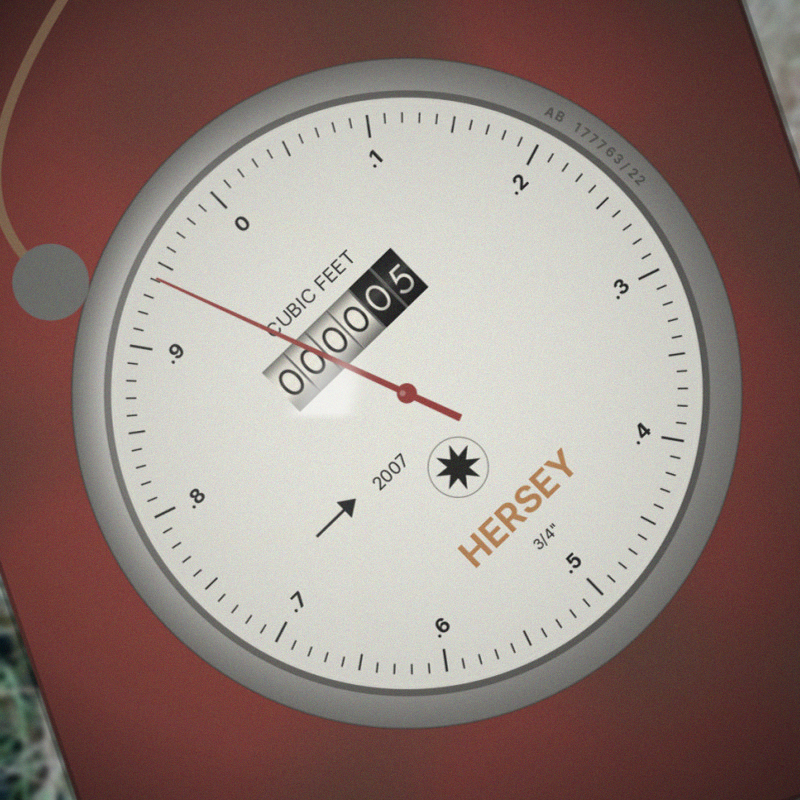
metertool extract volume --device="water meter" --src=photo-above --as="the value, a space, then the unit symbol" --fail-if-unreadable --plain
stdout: 4.94 ft³
